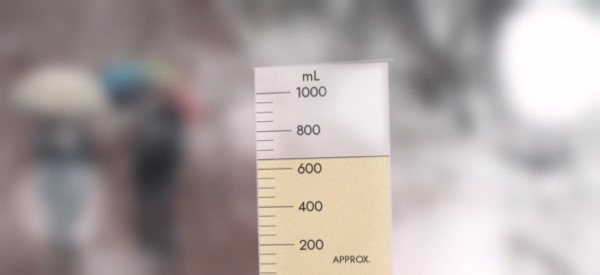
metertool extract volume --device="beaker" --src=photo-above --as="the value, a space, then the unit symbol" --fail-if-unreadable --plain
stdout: 650 mL
